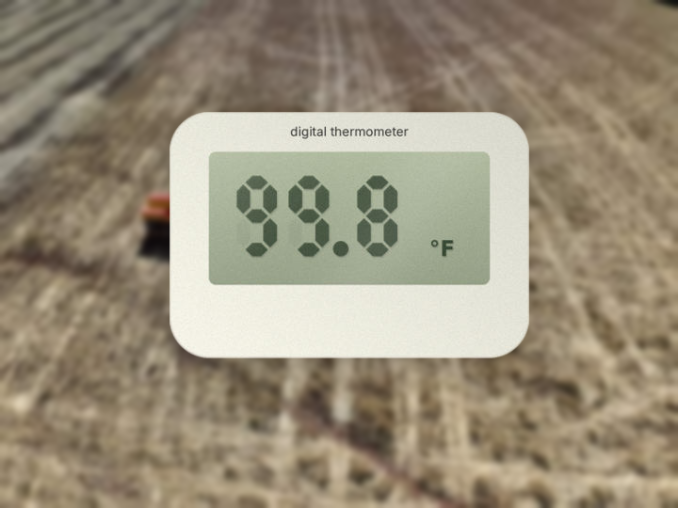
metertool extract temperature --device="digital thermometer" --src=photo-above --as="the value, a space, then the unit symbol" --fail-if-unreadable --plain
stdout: 99.8 °F
